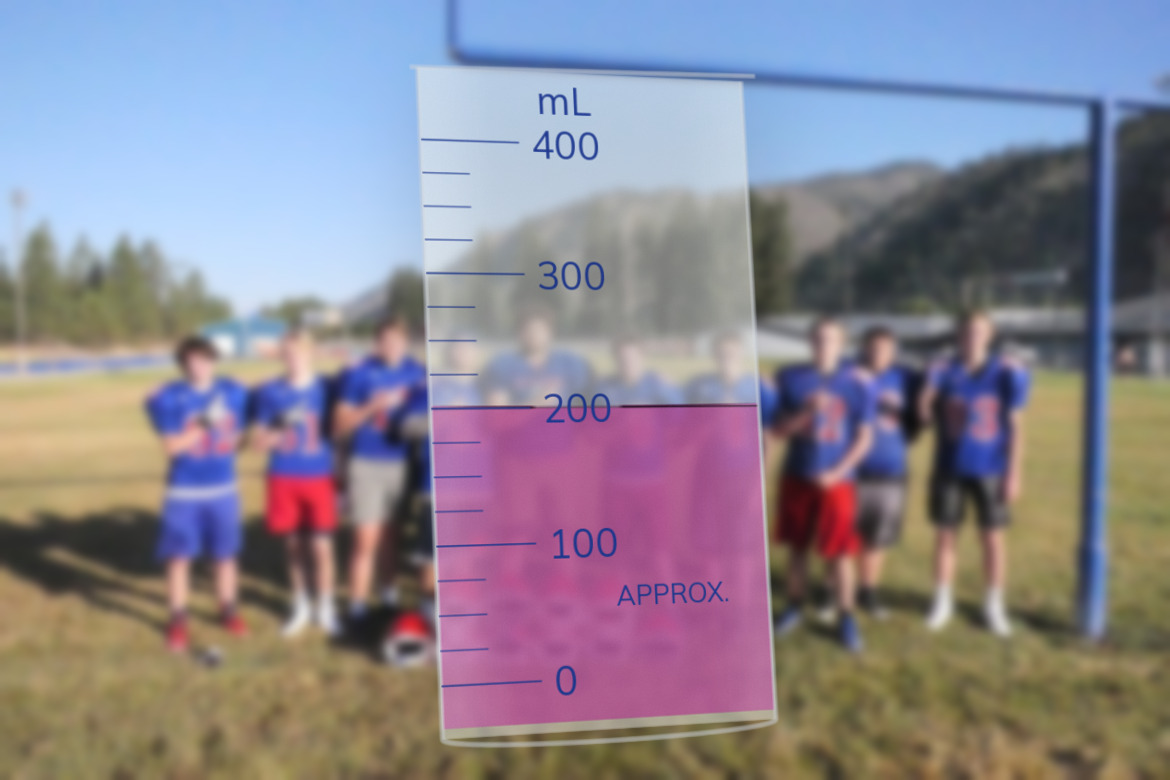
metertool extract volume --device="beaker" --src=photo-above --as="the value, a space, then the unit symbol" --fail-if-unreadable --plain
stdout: 200 mL
